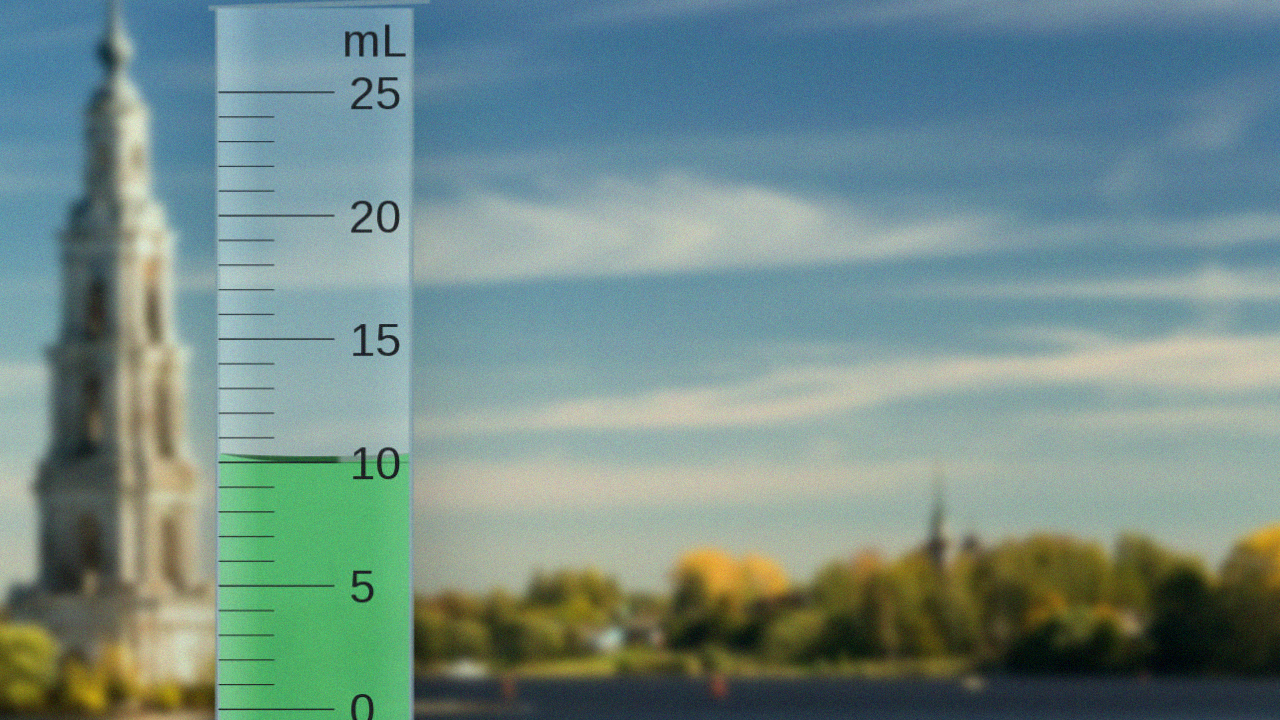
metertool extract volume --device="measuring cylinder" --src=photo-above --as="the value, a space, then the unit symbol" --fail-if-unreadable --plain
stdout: 10 mL
